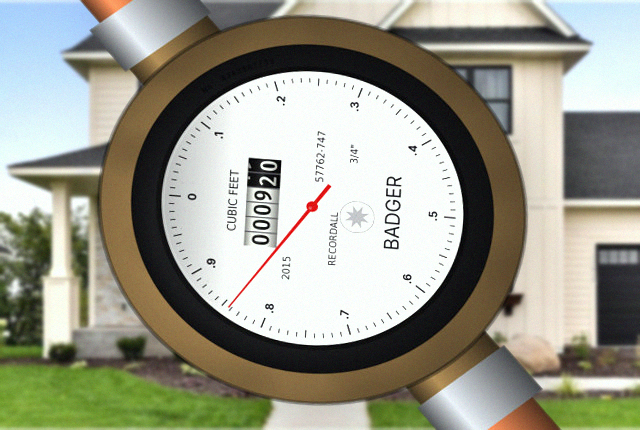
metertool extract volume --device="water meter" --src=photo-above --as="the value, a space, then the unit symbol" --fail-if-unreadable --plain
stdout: 919.84 ft³
